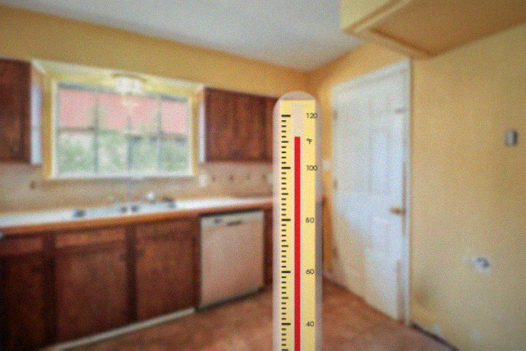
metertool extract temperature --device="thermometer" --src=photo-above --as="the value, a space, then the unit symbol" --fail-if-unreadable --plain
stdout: 112 °F
